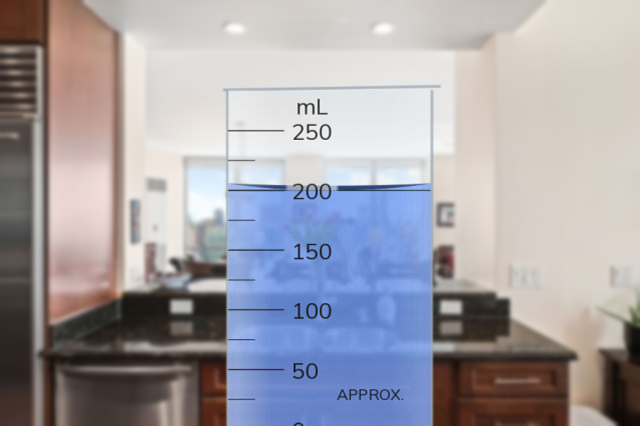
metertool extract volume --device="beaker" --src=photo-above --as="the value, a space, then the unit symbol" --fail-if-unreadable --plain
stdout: 200 mL
